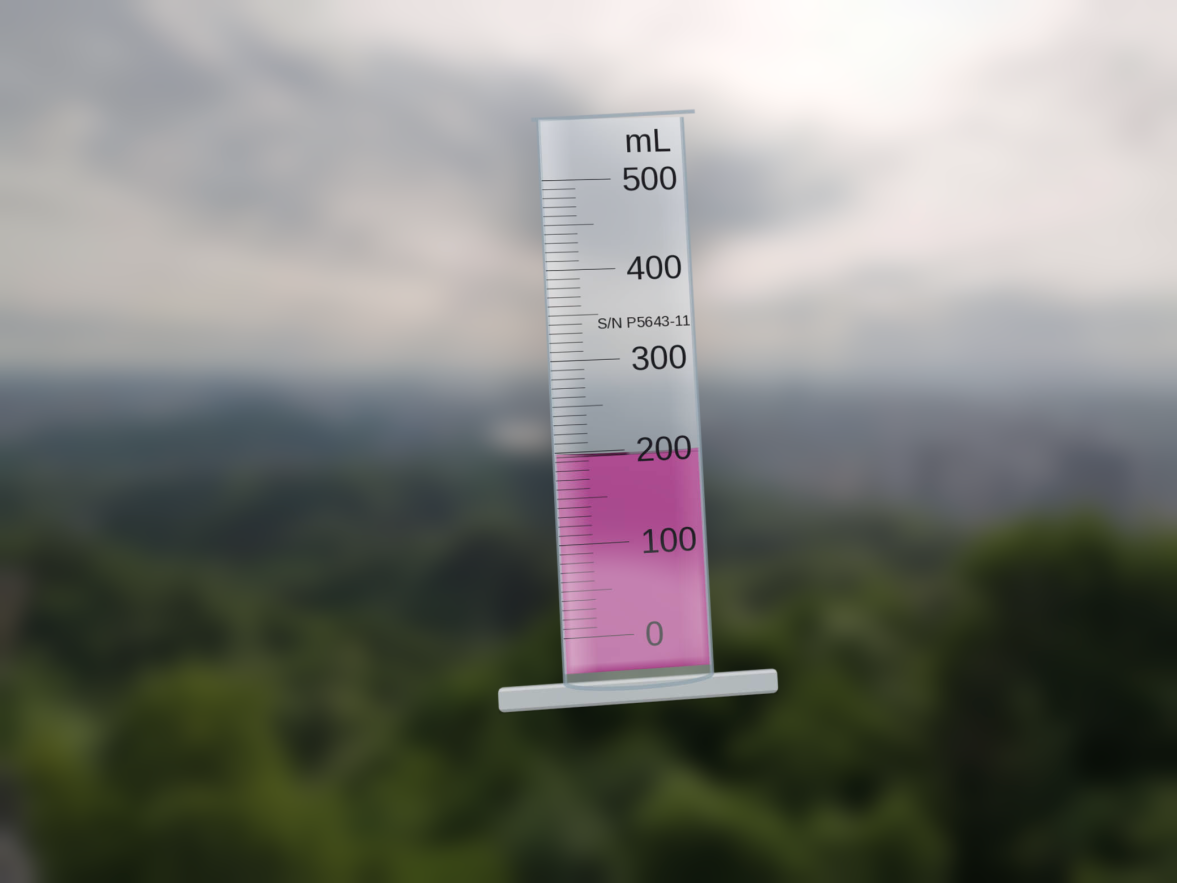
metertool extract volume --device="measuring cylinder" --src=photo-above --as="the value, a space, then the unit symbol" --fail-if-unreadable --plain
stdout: 195 mL
